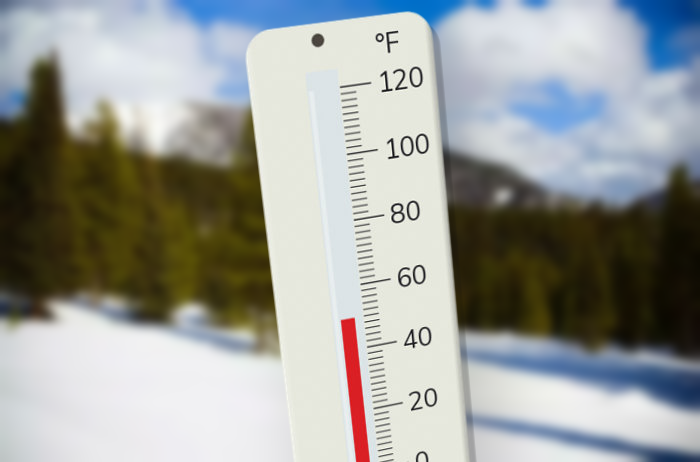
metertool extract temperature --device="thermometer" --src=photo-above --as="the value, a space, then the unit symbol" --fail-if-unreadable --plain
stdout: 50 °F
